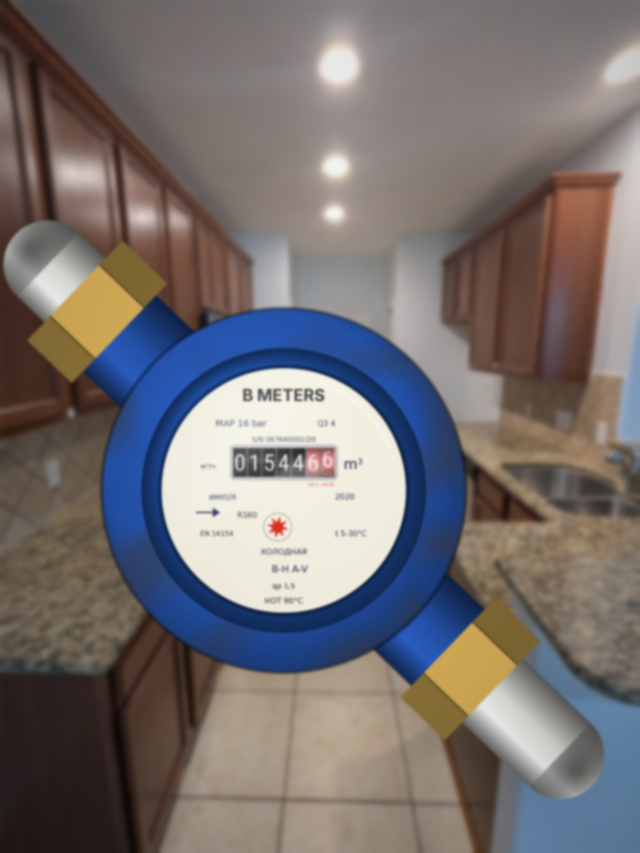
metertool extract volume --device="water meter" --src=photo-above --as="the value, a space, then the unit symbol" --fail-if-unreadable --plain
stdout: 1544.66 m³
